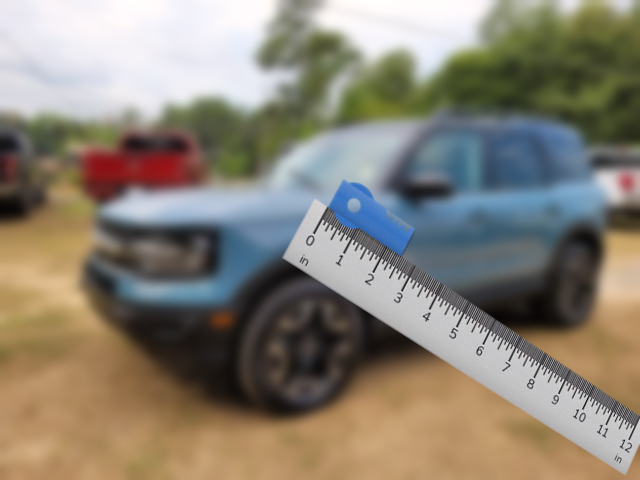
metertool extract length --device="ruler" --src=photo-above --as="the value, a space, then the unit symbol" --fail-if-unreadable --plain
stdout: 2.5 in
